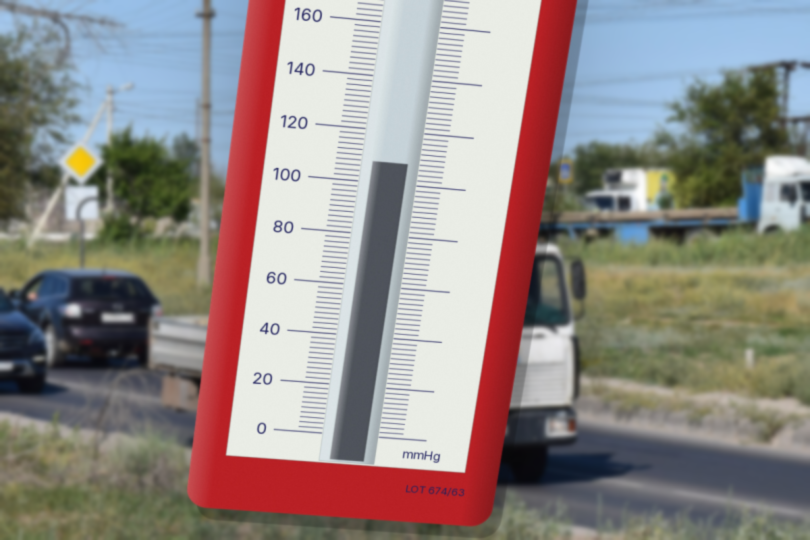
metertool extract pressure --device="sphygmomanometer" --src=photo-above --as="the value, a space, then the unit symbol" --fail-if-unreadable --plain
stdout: 108 mmHg
